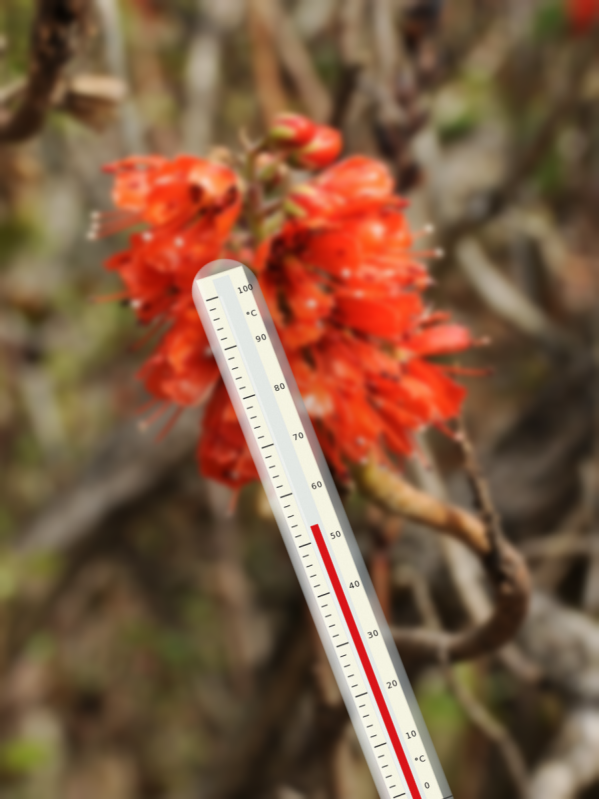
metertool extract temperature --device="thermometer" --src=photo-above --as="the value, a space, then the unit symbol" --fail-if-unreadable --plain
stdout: 53 °C
